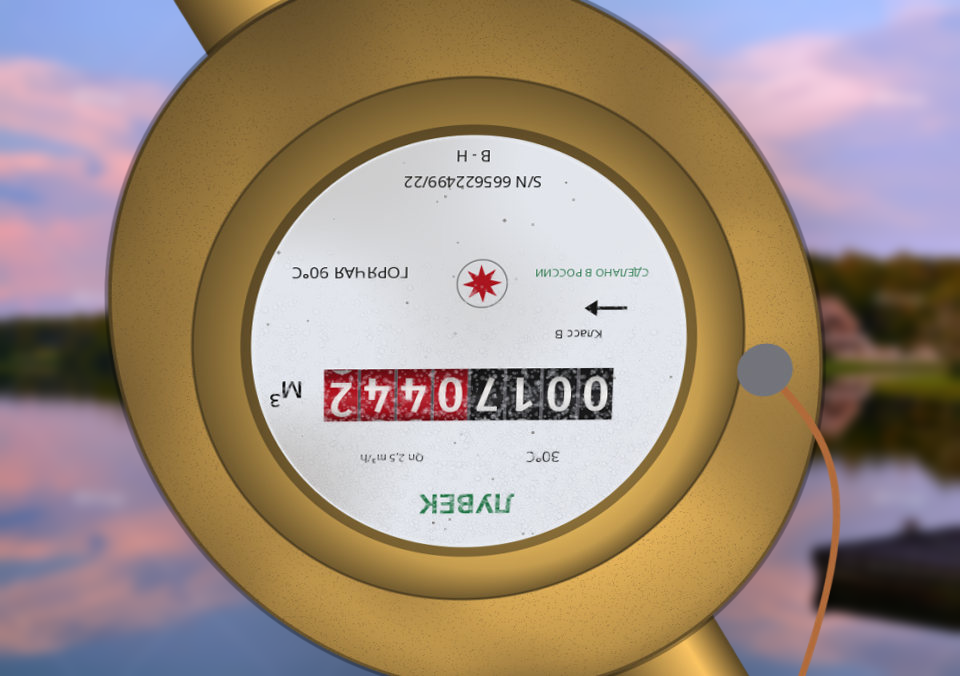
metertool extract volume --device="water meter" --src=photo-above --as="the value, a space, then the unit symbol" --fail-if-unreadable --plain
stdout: 17.0442 m³
